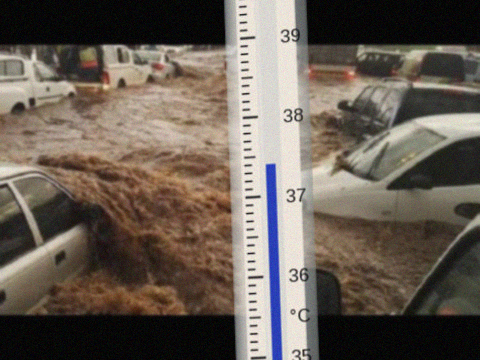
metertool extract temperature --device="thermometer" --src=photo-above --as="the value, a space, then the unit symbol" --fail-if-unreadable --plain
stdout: 37.4 °C
